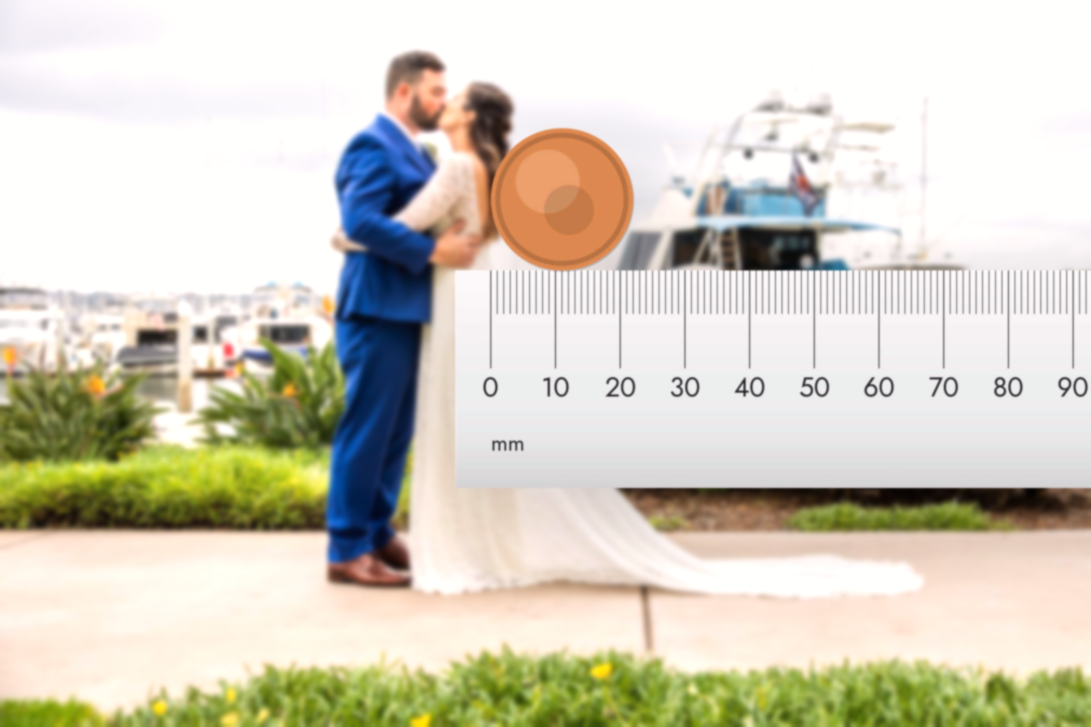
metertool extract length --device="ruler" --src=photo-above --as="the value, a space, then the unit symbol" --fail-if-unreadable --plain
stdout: 22 mm
